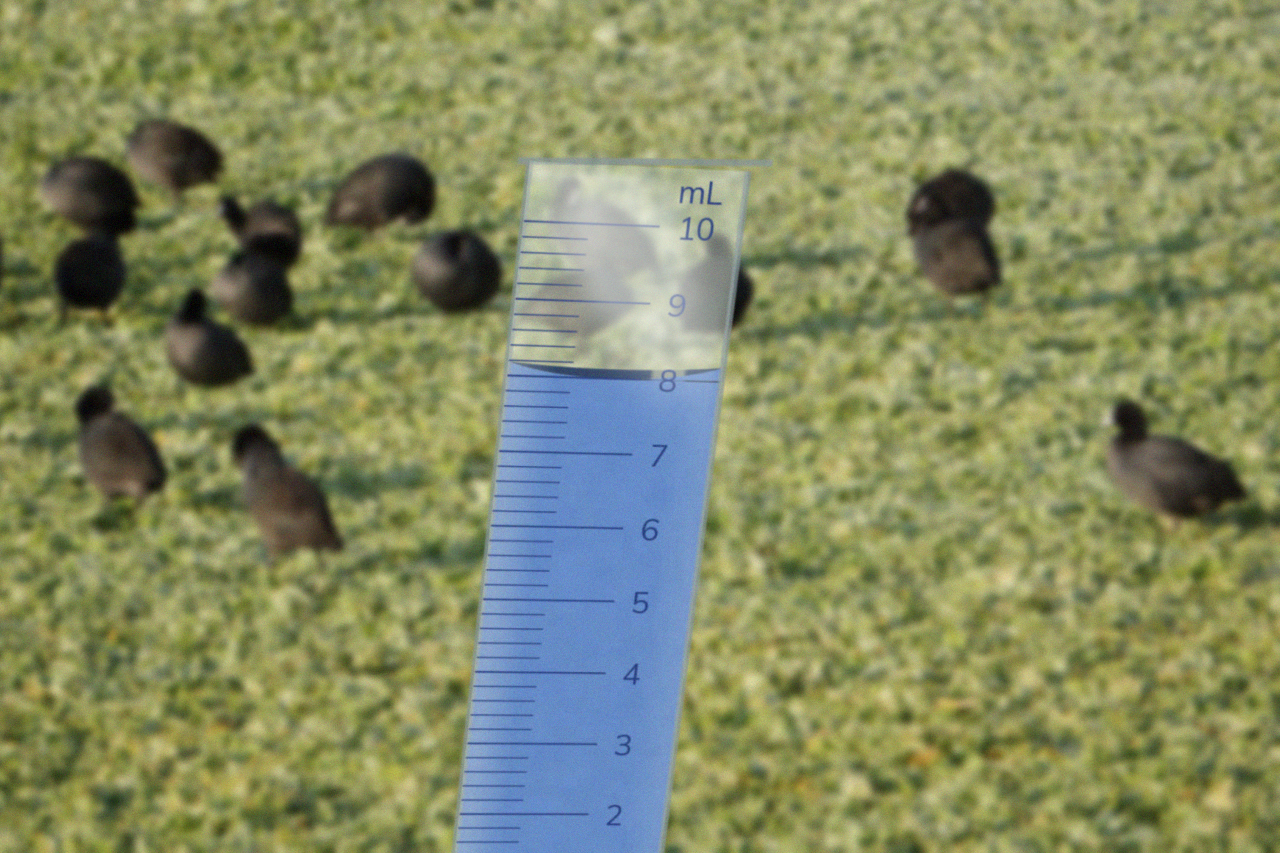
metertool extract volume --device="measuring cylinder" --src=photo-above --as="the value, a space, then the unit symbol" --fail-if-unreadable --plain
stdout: 8 mL
